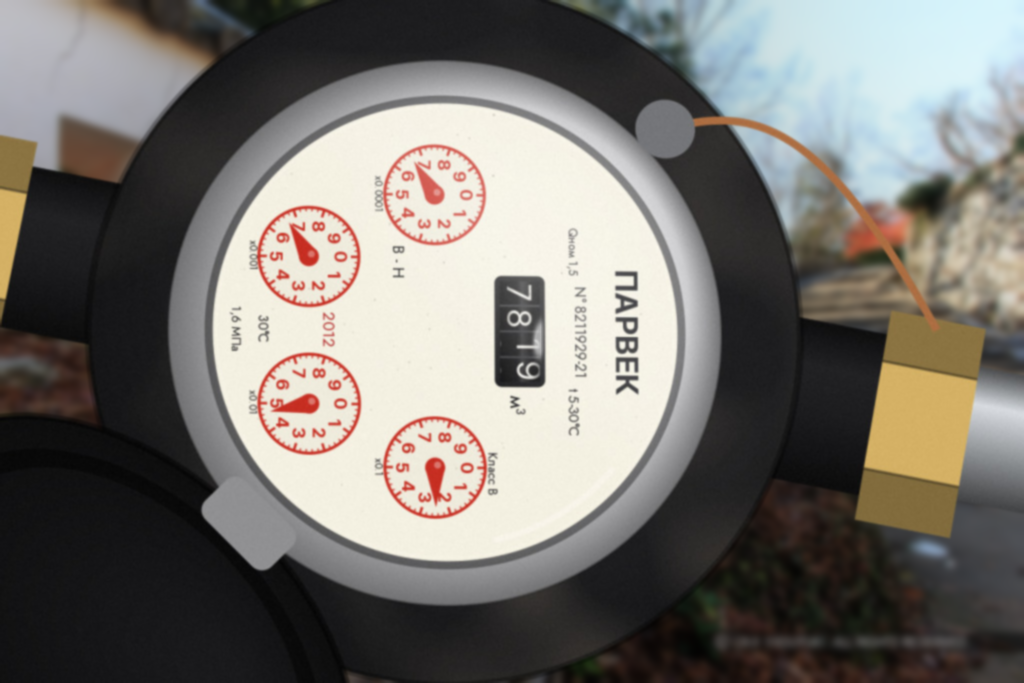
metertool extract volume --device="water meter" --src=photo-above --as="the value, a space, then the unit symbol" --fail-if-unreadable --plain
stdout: 7819.2466 m³
